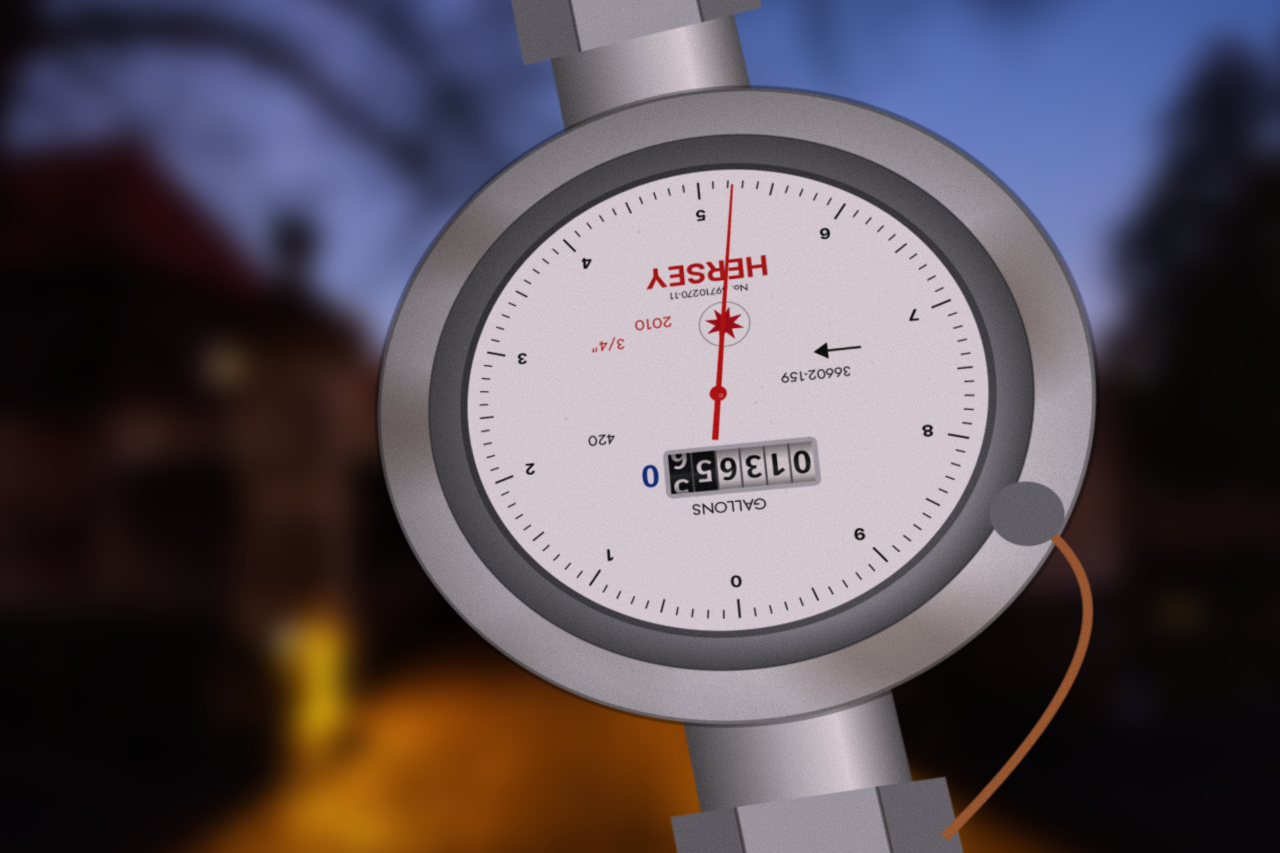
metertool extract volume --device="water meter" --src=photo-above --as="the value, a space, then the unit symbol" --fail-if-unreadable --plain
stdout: 136555.2 gal
